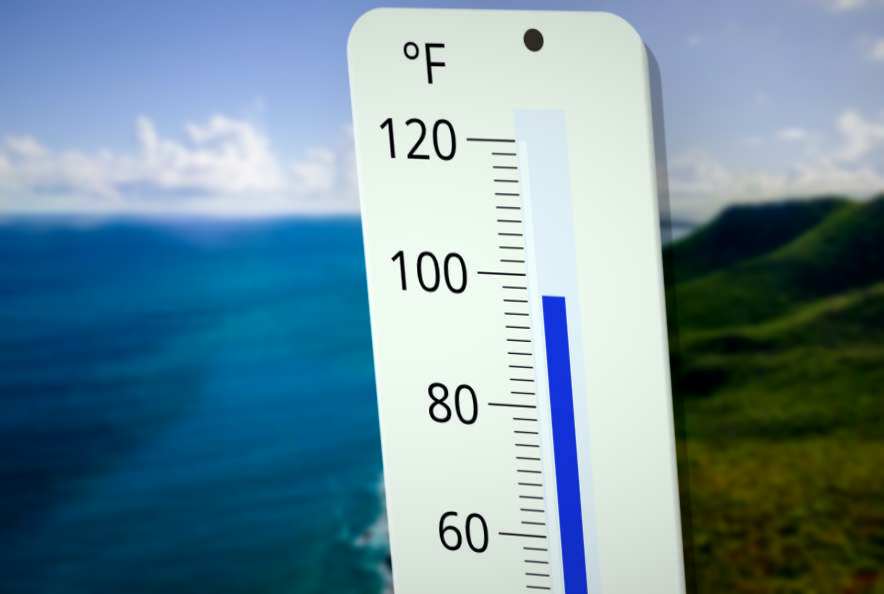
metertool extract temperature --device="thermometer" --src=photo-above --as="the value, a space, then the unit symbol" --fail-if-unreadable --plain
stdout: 97 °F
